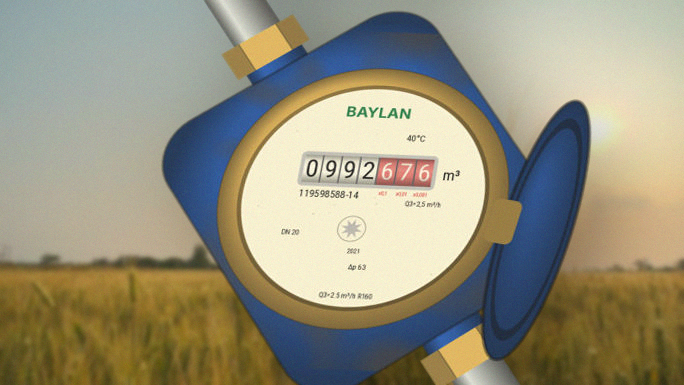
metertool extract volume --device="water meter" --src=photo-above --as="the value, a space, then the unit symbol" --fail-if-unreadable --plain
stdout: 992.676 m³
